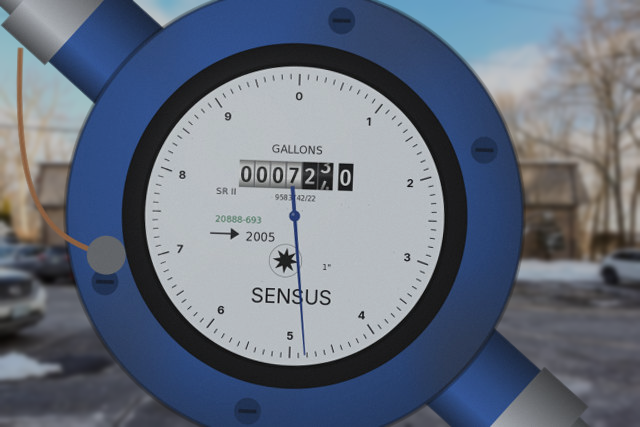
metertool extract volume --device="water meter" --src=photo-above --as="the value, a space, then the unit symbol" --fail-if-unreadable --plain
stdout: 7234.8 gal
